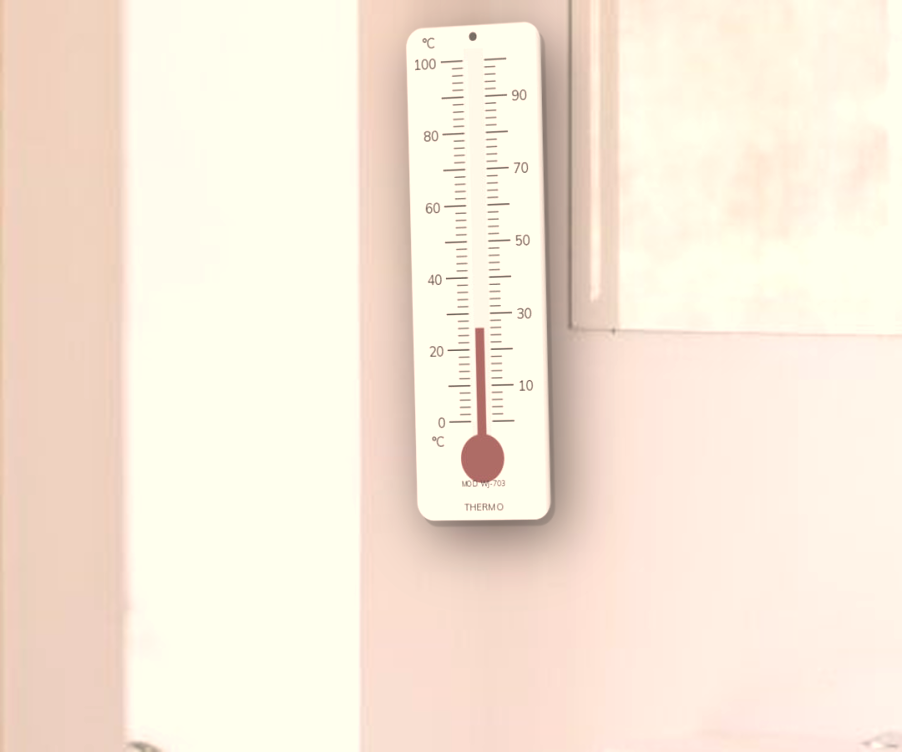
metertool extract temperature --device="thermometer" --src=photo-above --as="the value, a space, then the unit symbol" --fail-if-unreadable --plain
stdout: 26 °C
